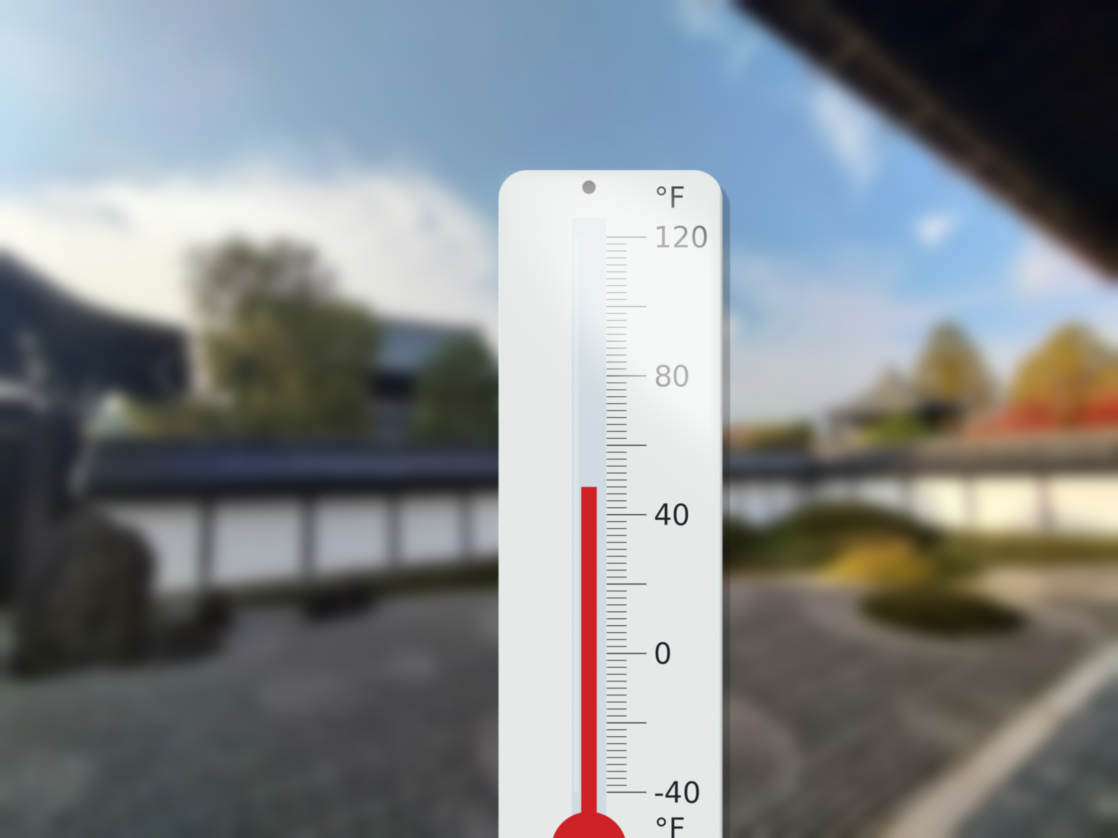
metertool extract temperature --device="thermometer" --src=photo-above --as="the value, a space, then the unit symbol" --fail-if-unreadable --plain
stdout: 48 °F
